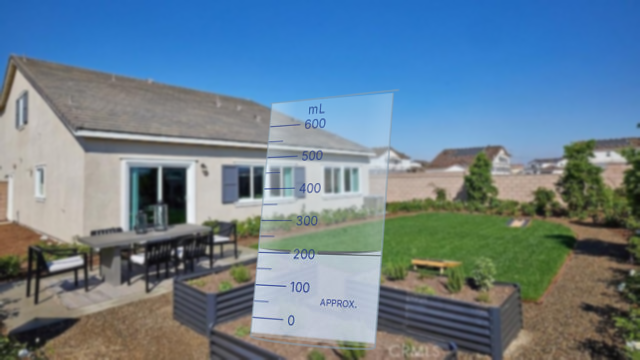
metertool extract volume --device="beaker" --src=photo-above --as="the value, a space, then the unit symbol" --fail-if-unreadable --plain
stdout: 200 mL
